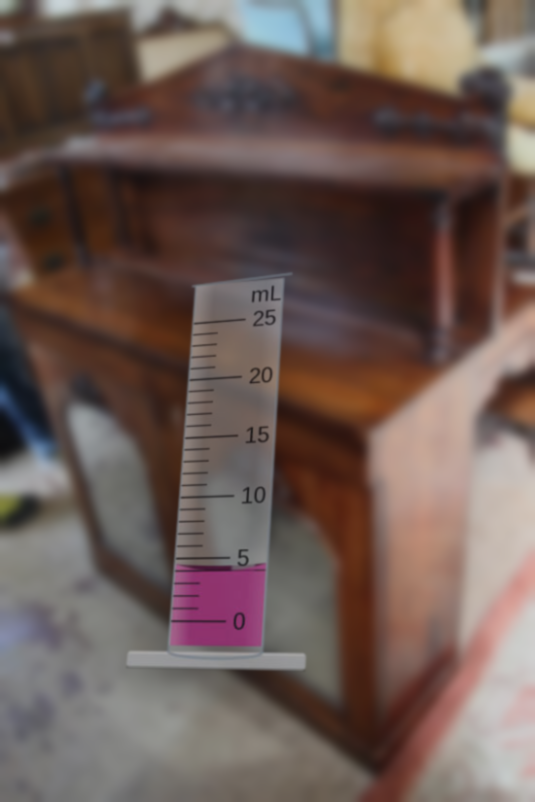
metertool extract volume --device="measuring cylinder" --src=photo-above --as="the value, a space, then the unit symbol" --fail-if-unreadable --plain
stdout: 4 mL
